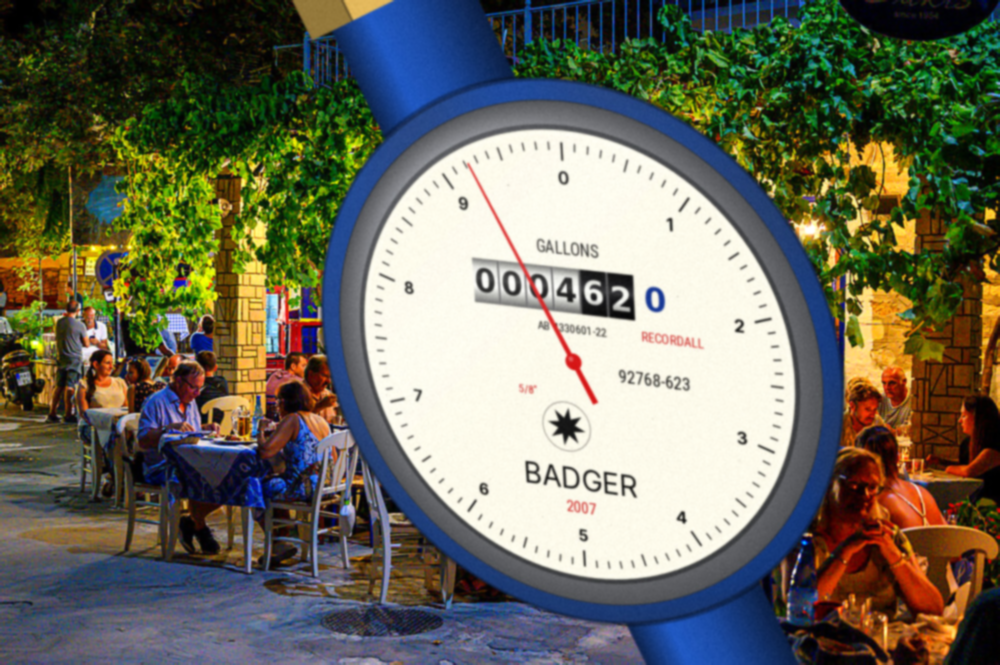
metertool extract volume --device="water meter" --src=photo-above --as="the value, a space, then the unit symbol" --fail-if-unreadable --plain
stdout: 4619.2 gal
